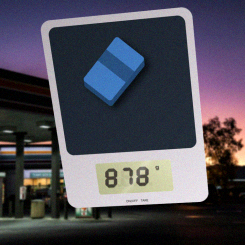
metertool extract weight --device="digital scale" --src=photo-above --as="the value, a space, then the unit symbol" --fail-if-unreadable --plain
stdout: 878 g
